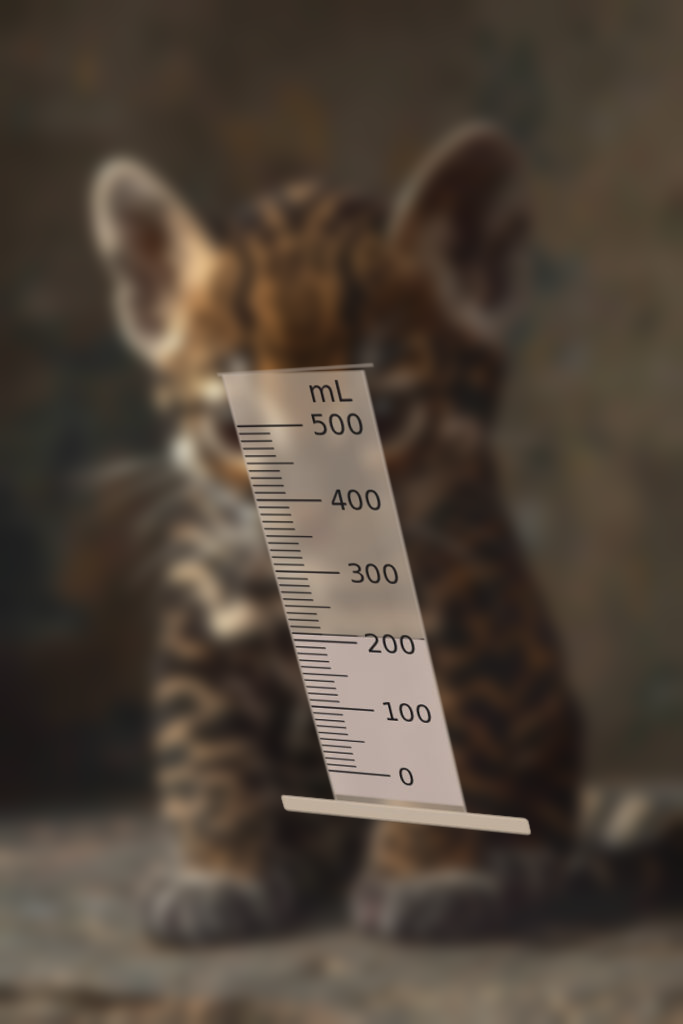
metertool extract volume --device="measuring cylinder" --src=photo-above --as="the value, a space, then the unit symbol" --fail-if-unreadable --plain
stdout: 210 mL
